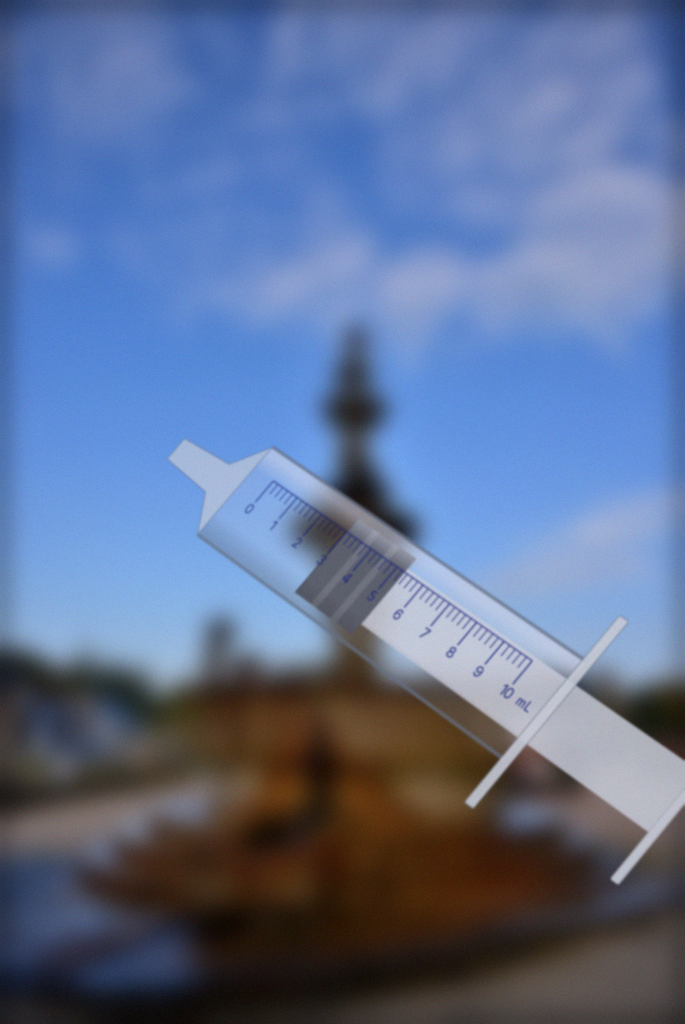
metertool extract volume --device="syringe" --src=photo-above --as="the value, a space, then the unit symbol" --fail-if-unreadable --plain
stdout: 3 mL
